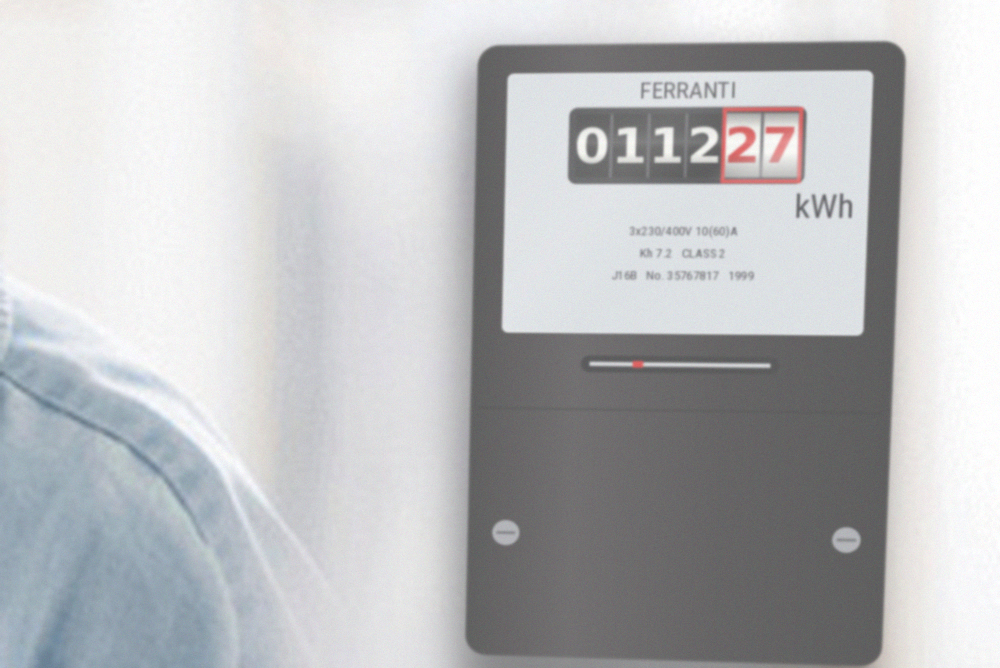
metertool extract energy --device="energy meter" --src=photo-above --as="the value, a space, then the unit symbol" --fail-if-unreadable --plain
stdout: 112.27 kWh
